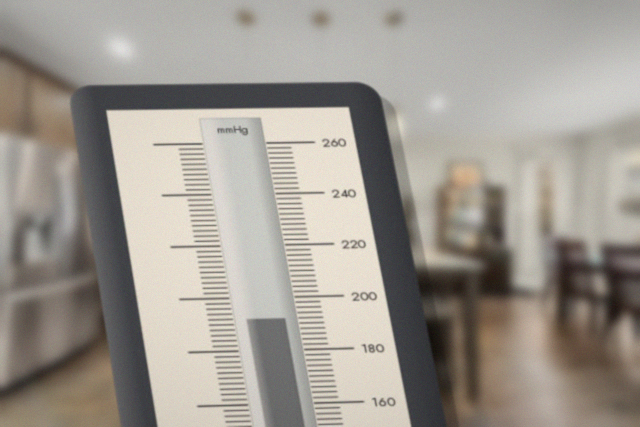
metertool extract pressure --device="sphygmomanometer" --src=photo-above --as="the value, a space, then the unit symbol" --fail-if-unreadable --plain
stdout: 192 mmHg
